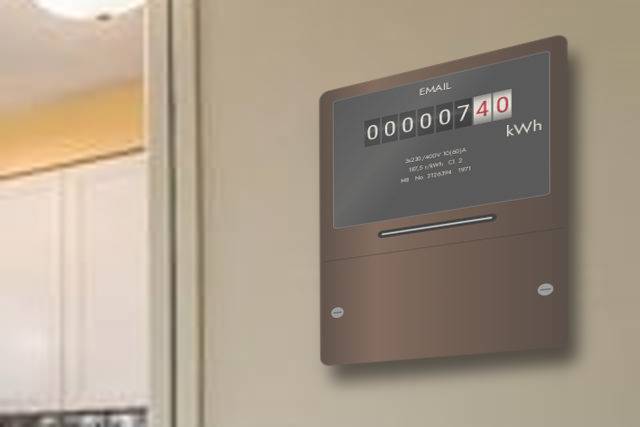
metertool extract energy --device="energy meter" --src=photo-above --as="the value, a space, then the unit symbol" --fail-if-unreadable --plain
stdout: 7.40 kWh
